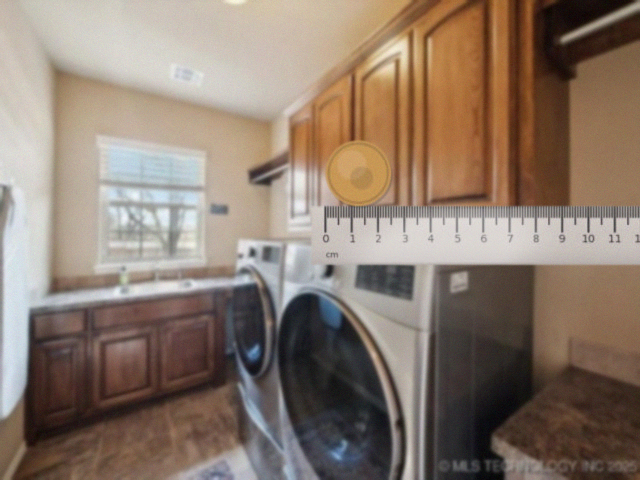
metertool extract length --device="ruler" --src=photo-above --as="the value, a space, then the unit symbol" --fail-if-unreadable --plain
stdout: 2.5 cm
